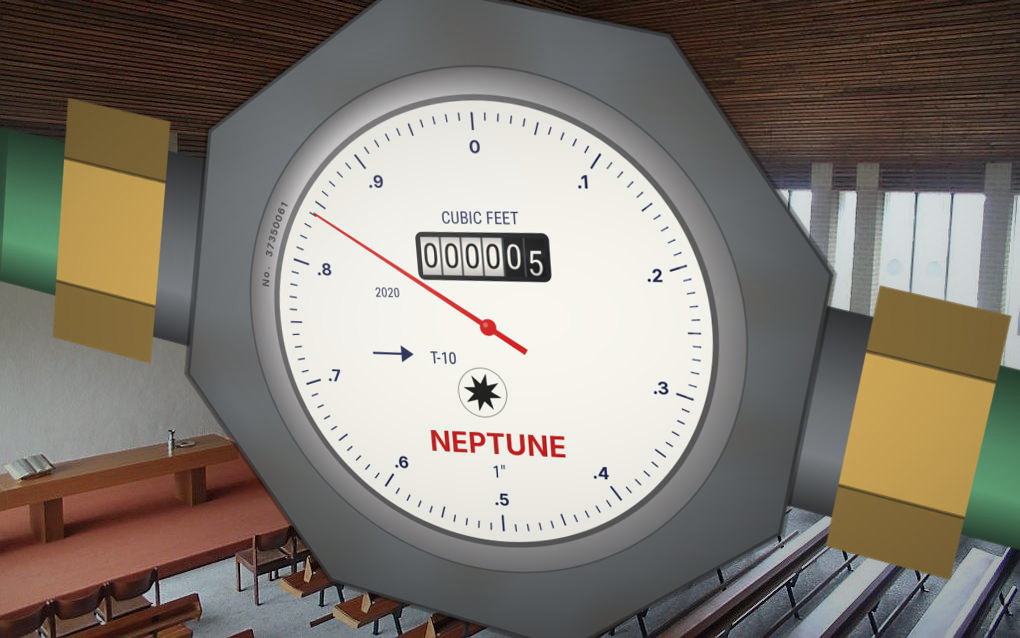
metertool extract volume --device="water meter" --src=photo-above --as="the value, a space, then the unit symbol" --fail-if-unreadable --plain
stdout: 4.84 ft³
